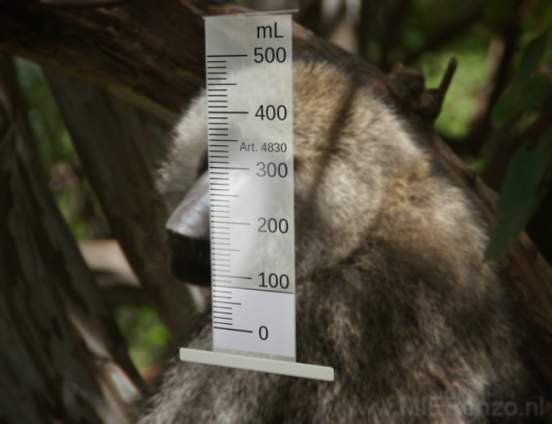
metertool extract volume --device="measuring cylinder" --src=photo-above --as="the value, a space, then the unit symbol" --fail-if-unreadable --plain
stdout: 80 mL
